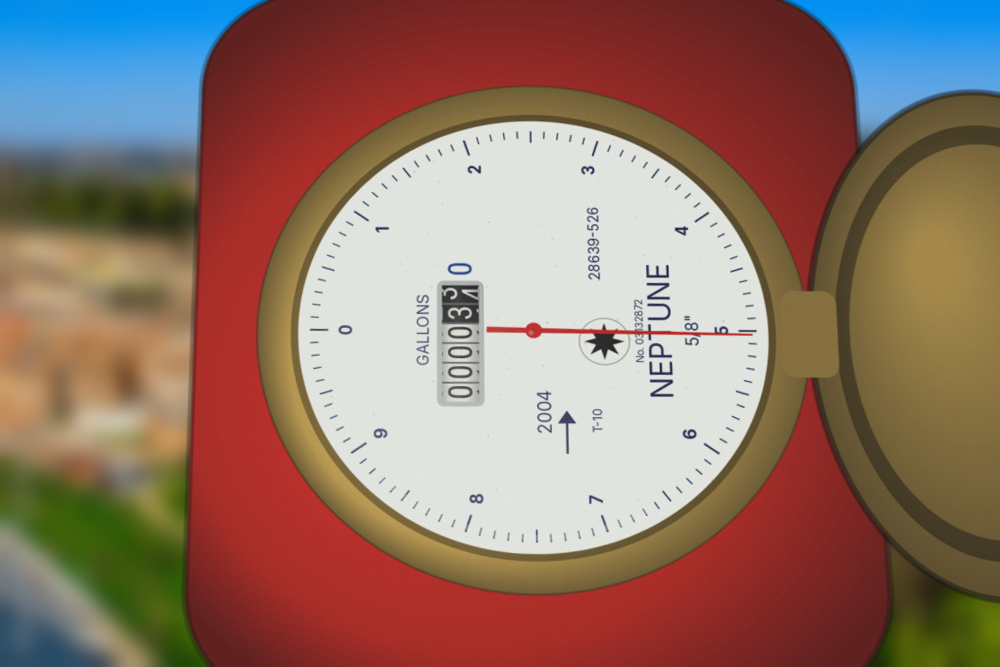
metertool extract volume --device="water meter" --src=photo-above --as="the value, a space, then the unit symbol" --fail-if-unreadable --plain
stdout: 335.0 gal
